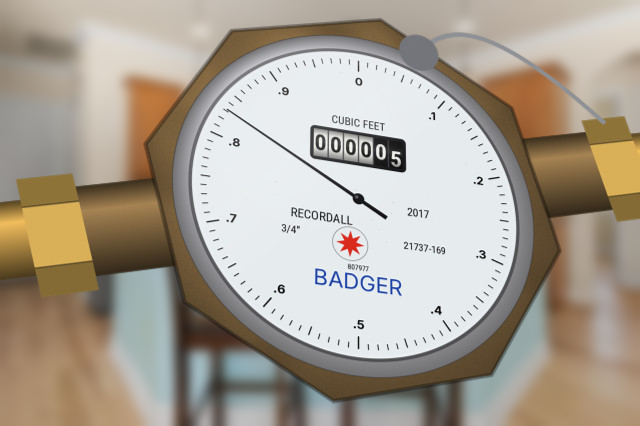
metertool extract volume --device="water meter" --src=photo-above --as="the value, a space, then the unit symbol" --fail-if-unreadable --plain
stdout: 4.83 ft³
